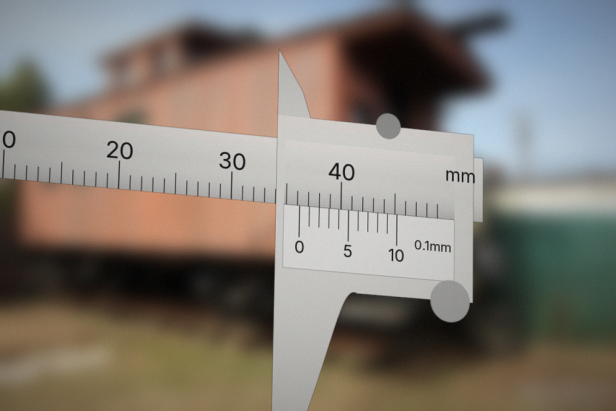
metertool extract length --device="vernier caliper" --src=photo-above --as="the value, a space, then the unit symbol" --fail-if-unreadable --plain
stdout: 36.2 mm
